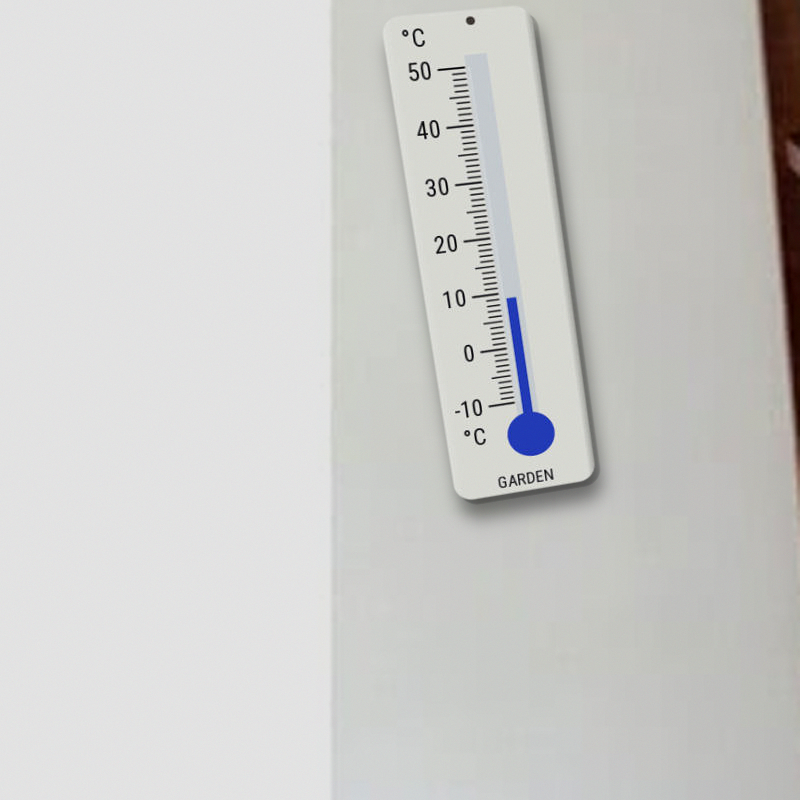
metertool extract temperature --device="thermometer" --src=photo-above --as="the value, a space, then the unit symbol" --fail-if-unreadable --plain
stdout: 9 °C
